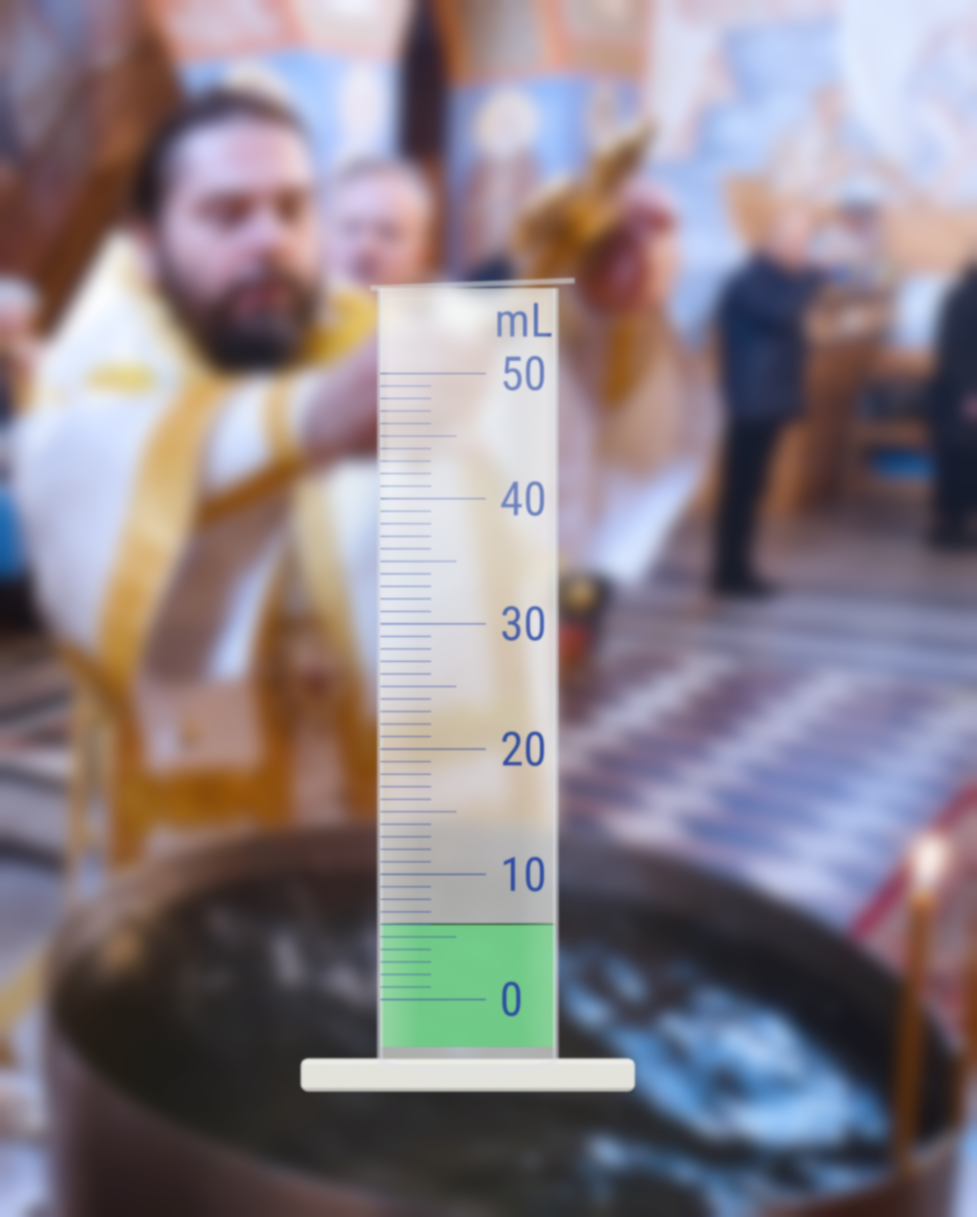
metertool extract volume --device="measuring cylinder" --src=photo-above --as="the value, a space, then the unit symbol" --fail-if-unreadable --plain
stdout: 6 mL
